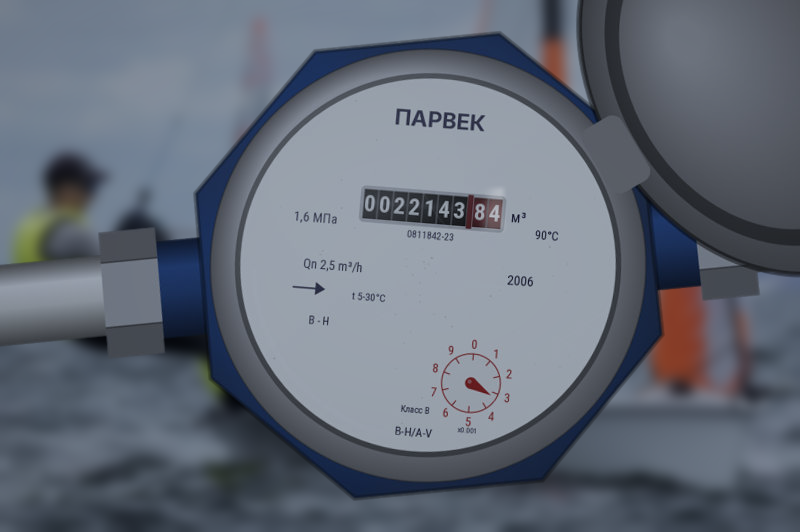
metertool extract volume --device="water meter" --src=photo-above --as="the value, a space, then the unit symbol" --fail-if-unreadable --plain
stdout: 22143.843 m³
